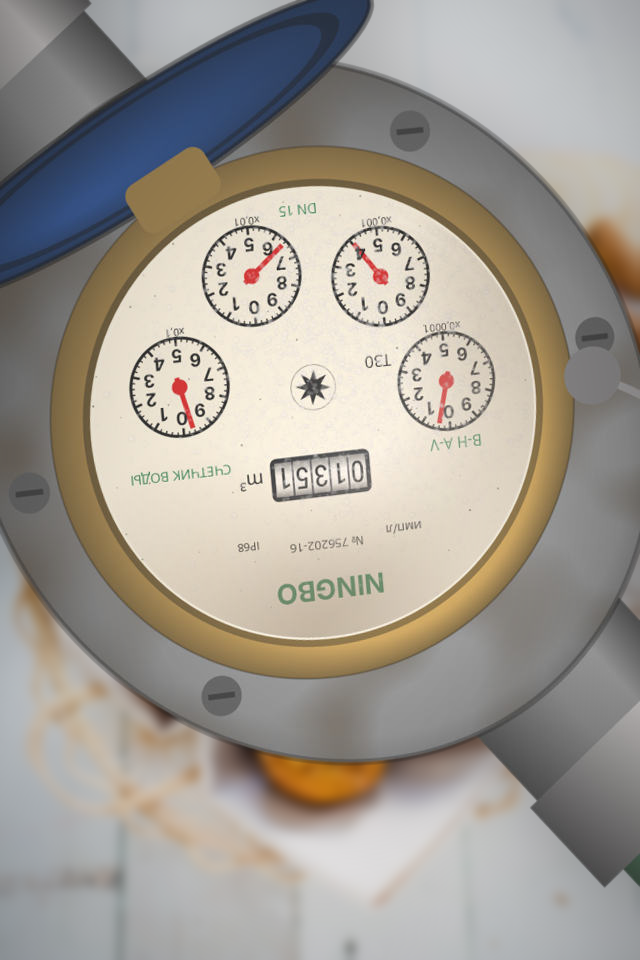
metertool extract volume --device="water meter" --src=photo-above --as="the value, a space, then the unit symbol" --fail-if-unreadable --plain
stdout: 1350.9640 m³
